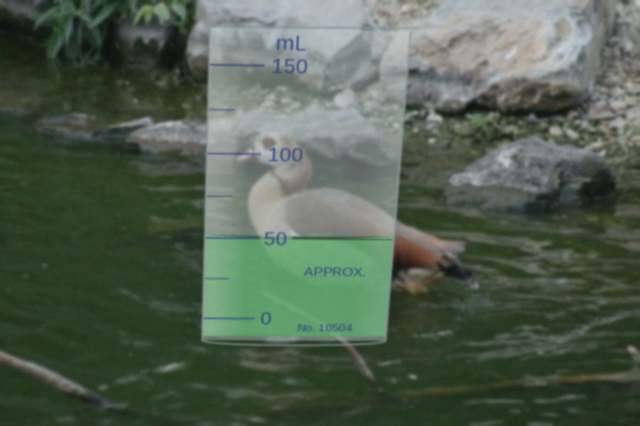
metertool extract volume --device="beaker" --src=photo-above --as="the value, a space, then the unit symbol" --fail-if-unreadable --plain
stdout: 50 mL
